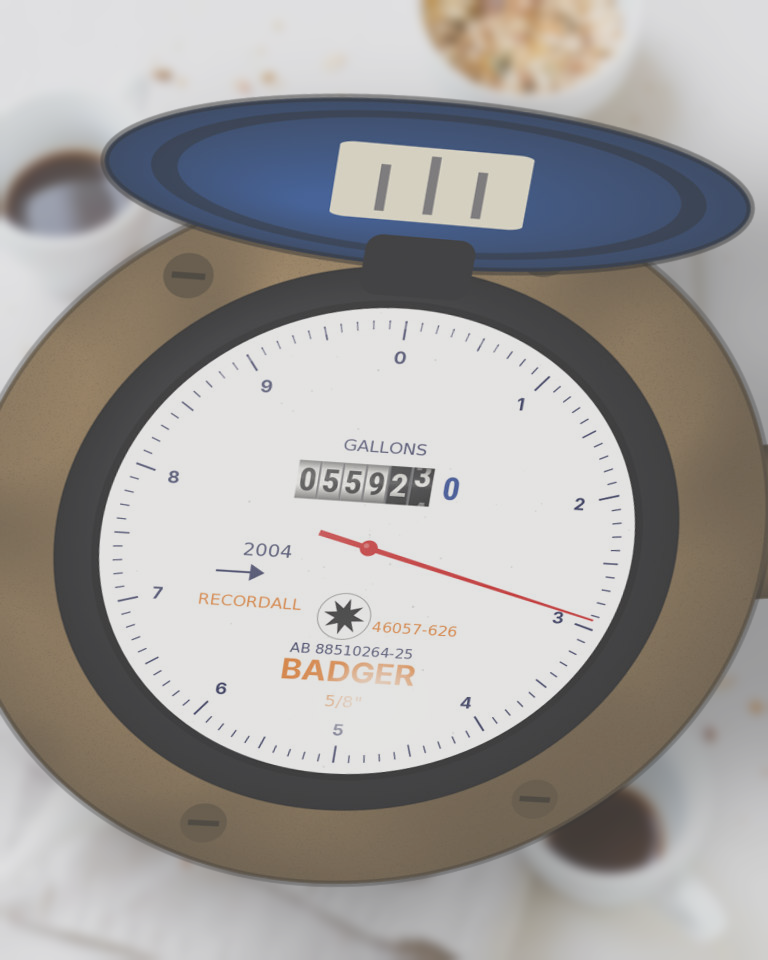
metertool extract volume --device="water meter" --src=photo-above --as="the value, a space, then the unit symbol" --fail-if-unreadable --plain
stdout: 559232.9 gal
